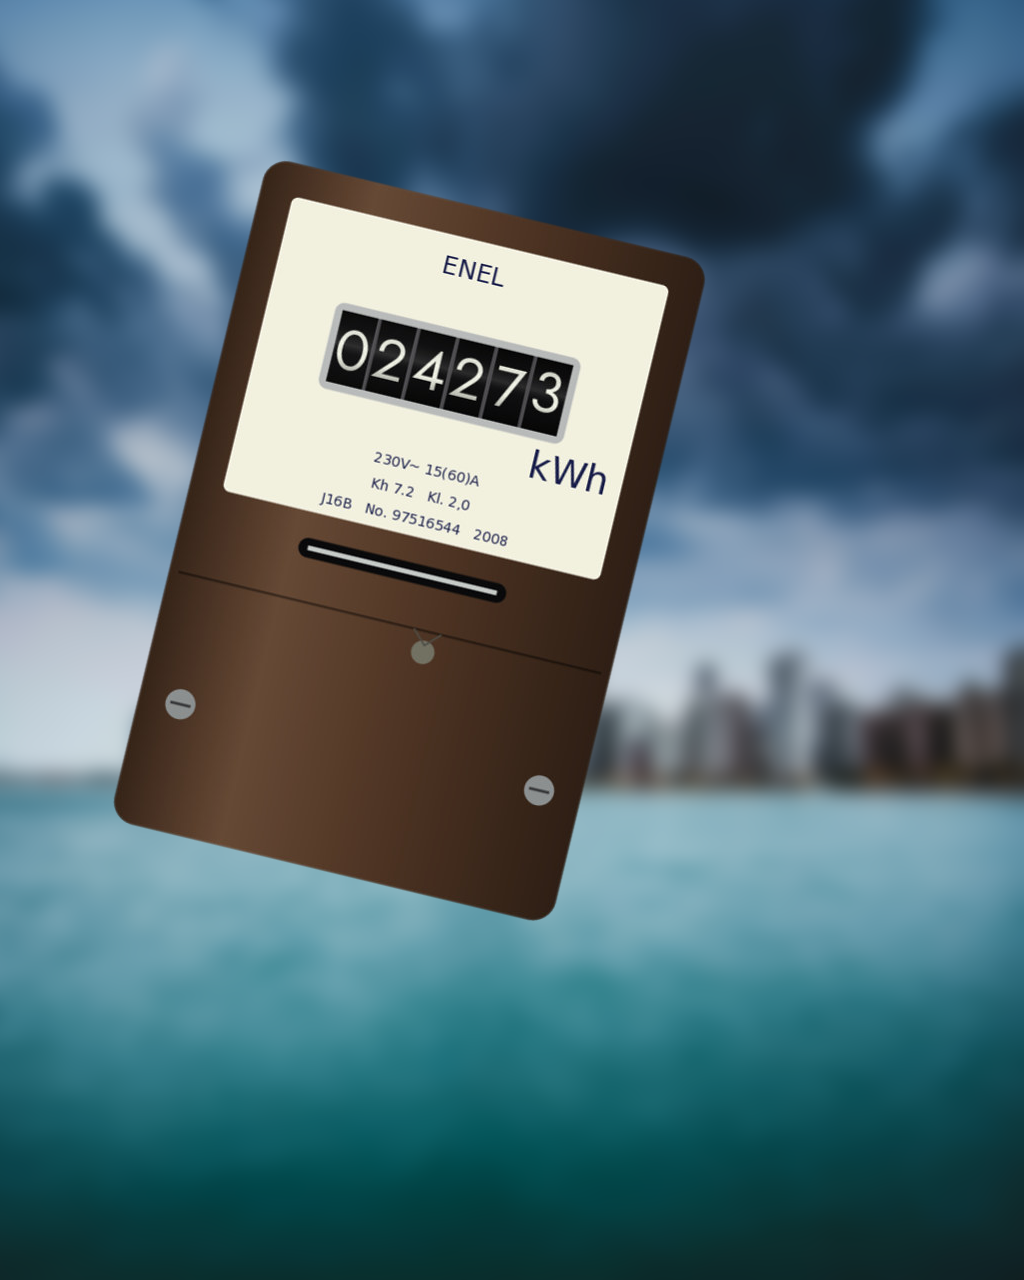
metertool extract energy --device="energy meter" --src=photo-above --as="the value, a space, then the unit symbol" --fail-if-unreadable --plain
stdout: 24273 kWh
